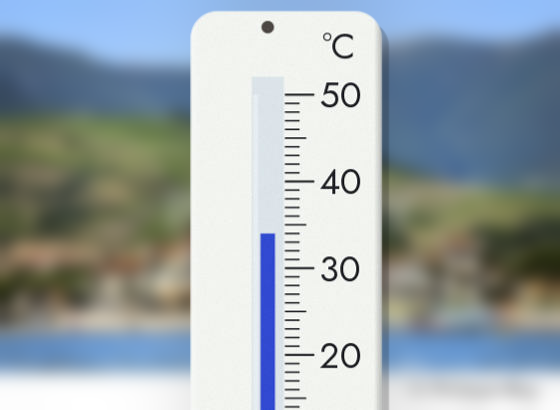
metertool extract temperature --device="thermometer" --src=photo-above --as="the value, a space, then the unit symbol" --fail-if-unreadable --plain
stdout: 34 °C
